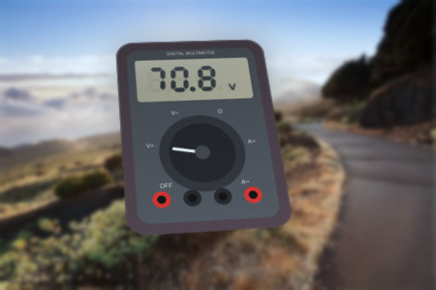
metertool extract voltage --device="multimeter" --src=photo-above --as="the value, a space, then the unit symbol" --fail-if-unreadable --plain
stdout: 70.8 V
